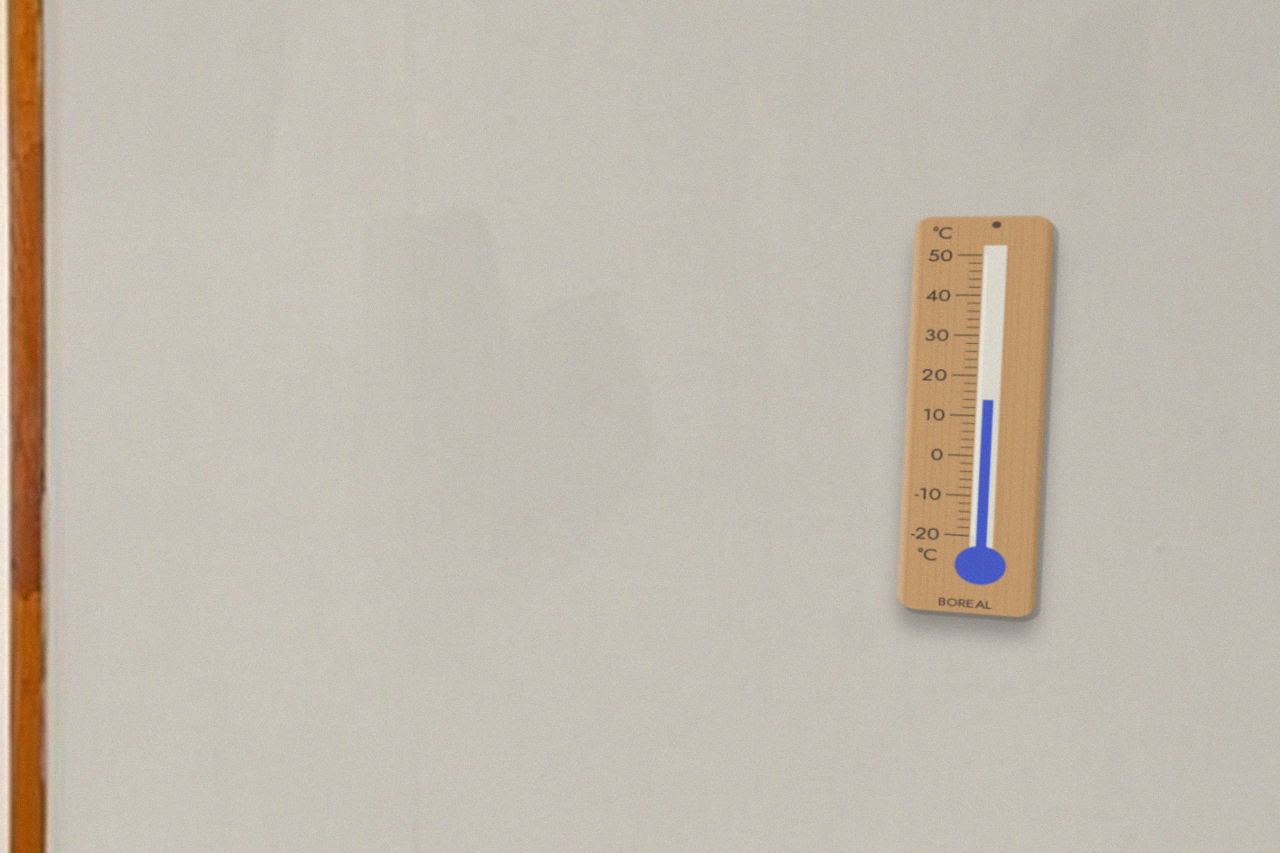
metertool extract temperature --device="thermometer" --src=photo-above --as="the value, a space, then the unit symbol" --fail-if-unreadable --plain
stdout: 14 °C
